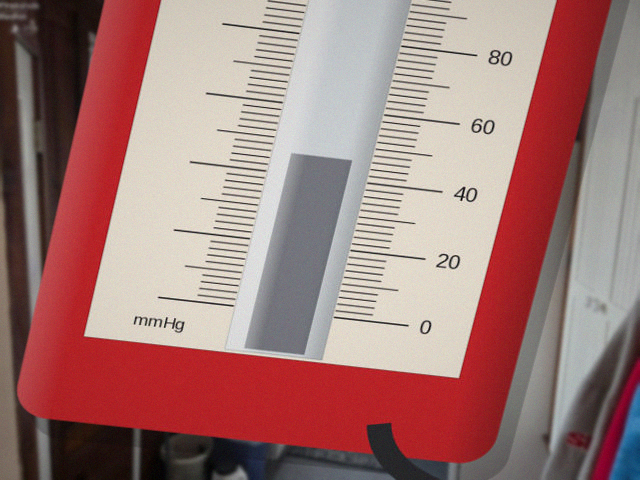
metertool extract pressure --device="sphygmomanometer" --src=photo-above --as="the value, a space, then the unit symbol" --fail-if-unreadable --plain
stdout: 46 mmHg
